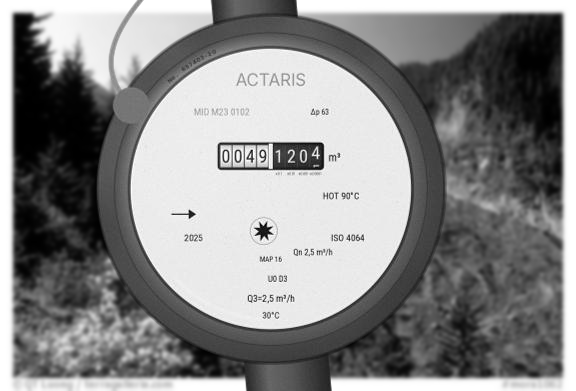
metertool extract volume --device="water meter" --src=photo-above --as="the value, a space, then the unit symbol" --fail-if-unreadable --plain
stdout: 49.1204 m³
